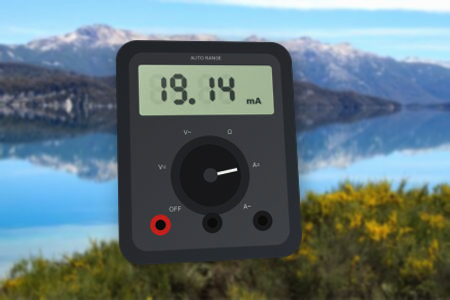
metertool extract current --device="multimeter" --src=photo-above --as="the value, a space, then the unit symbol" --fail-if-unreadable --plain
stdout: 19.14 mA
